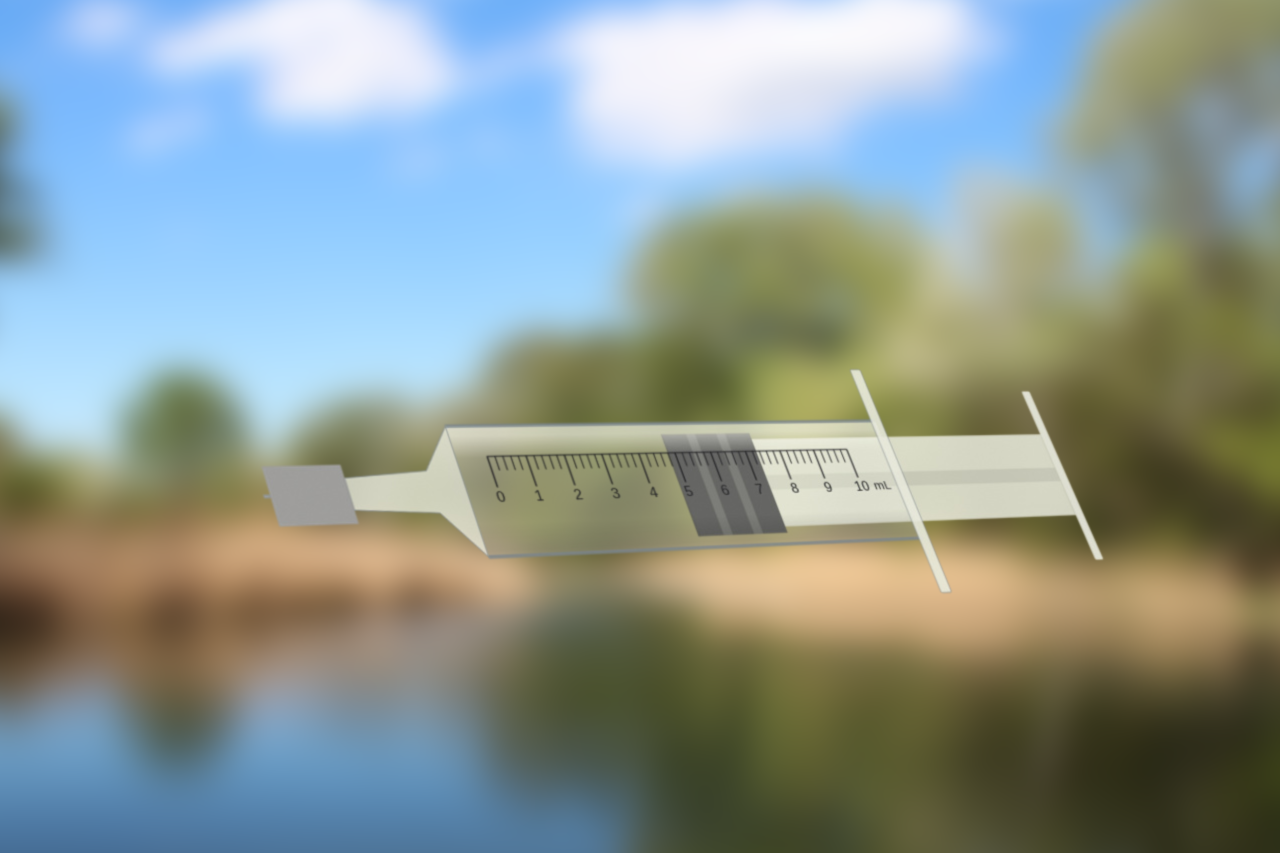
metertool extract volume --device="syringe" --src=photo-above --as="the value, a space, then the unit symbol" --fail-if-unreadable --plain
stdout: 4.8 mL
